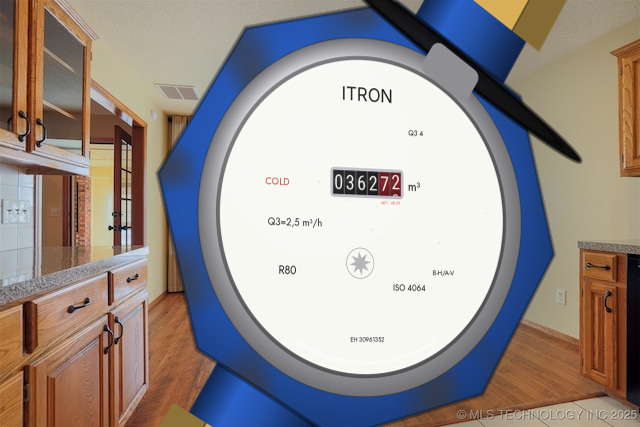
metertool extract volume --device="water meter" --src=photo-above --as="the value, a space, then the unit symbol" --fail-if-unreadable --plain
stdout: 362.72 m³
